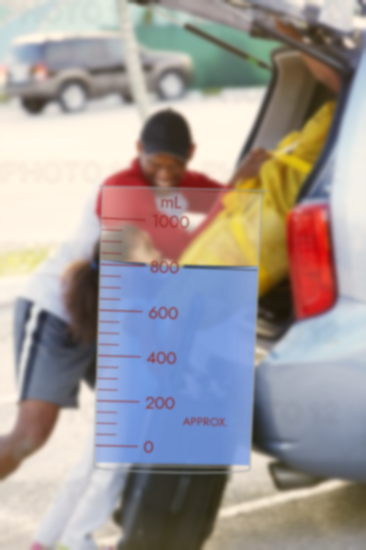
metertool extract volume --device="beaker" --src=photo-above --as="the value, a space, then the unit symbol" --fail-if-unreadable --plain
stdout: 800 mL
